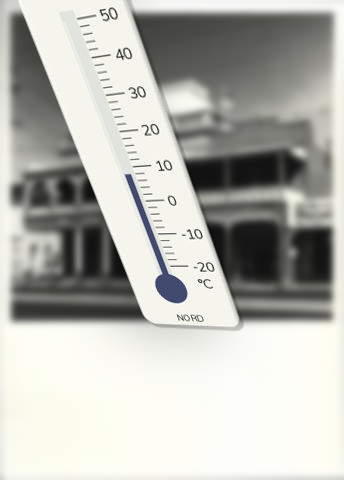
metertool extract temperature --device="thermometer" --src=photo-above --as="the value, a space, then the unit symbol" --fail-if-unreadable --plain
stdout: 8 °C
